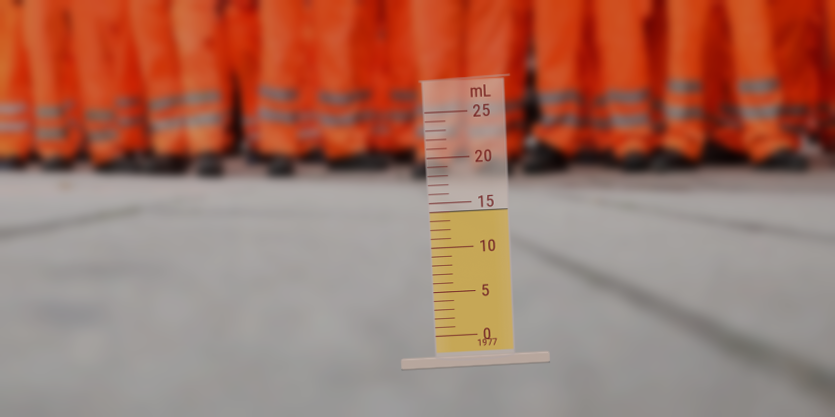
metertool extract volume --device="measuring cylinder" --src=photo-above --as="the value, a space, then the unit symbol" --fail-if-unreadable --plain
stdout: 14 mL
